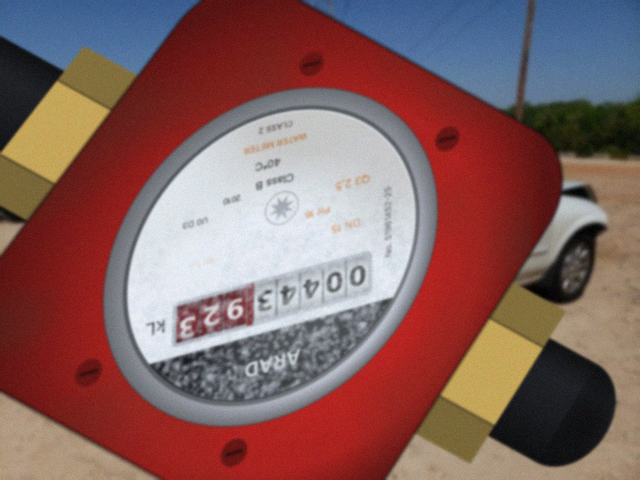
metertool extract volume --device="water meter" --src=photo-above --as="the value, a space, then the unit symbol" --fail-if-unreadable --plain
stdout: 443.923 kL
